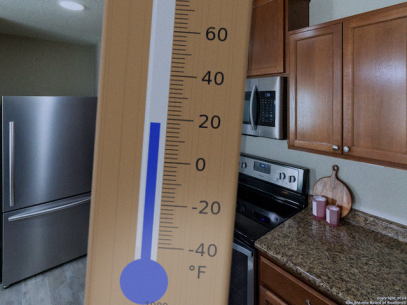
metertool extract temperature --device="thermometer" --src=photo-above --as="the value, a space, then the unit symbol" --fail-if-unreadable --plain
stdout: 18 °F
